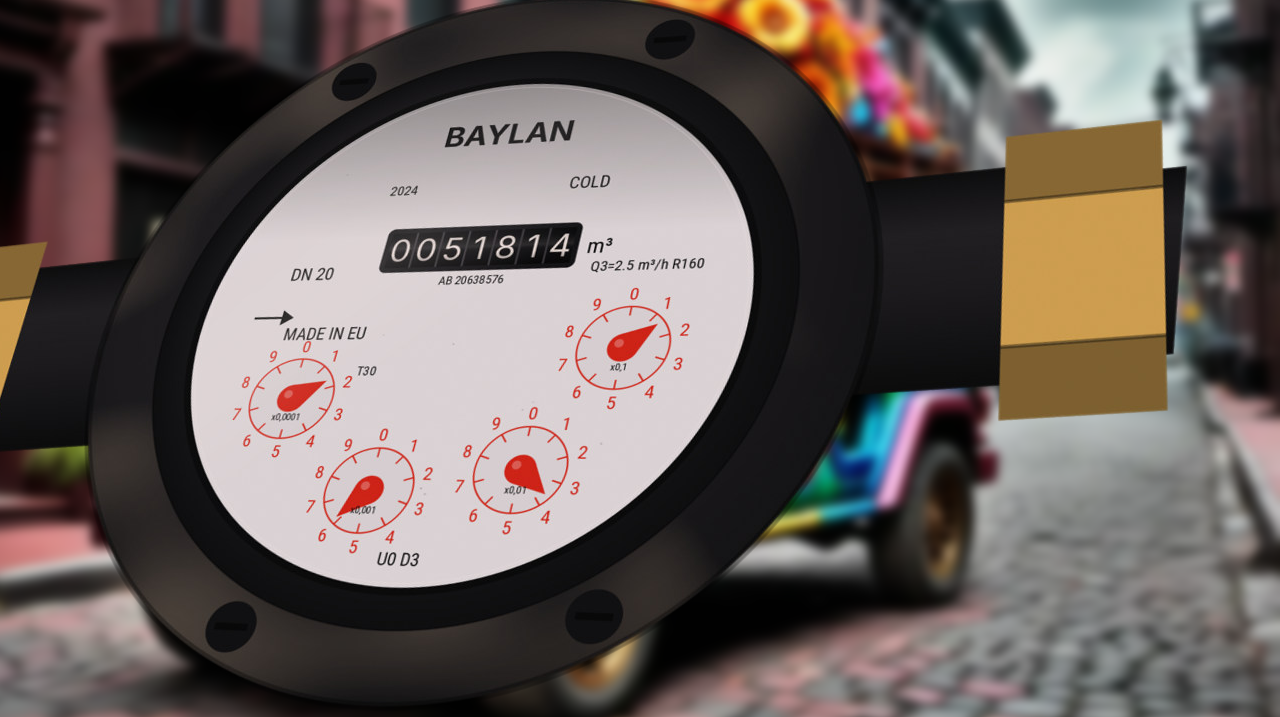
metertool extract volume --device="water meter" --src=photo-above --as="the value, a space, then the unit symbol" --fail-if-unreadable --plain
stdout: 51814.1361 m³
